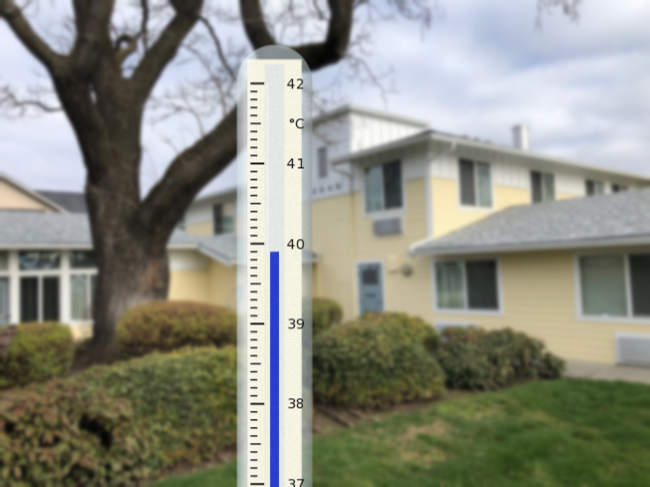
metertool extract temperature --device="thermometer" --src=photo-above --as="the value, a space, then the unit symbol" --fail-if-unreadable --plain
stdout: 39.9 °C
